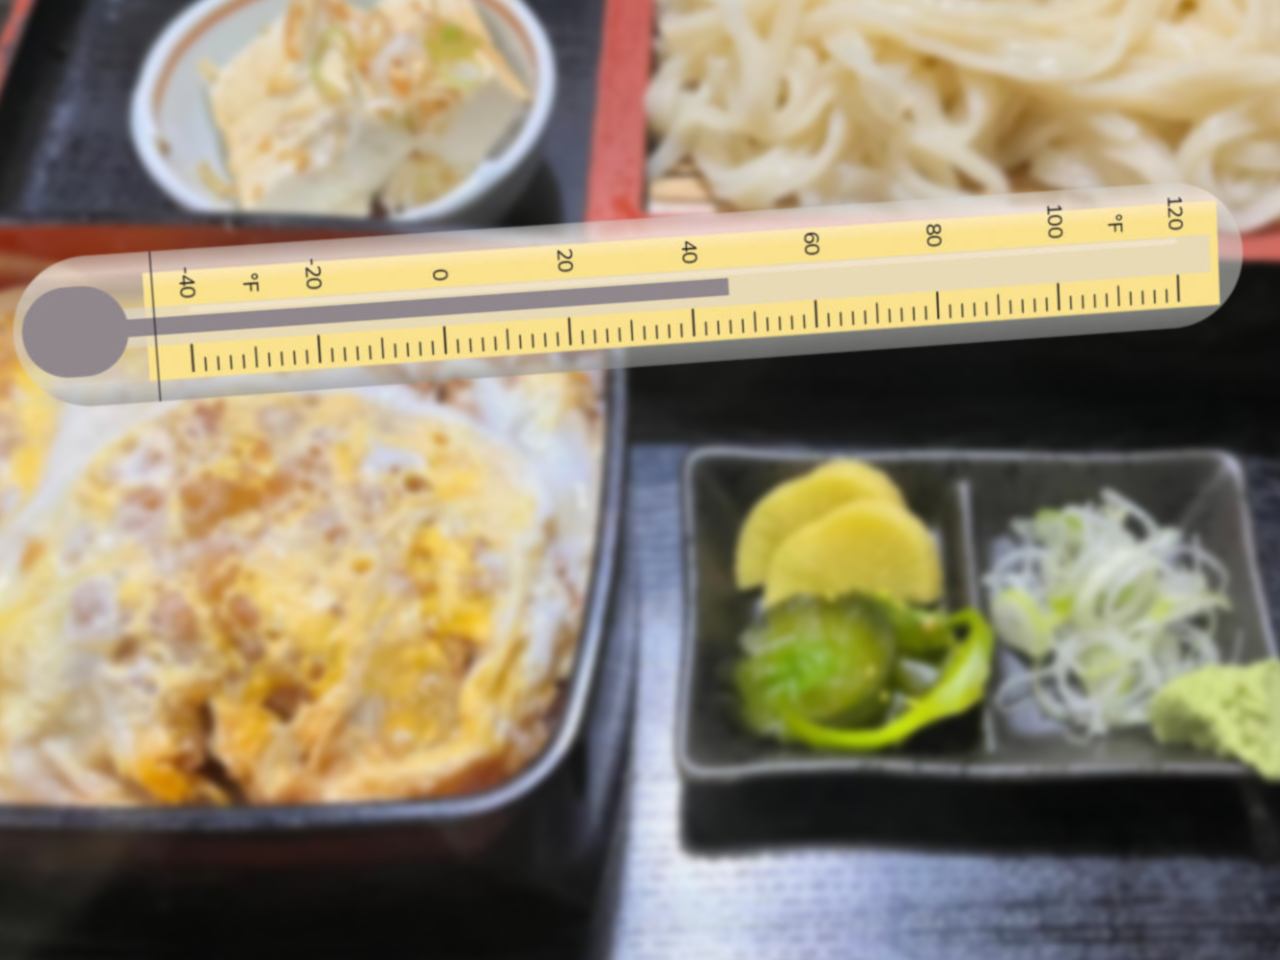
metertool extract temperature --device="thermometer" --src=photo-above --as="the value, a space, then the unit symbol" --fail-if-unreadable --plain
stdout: 46 °F
